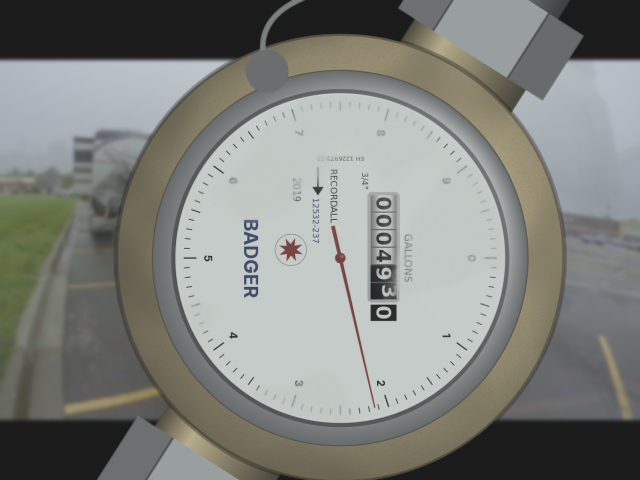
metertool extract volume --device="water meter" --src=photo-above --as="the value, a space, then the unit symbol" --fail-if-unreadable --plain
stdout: 4932.1 gal
